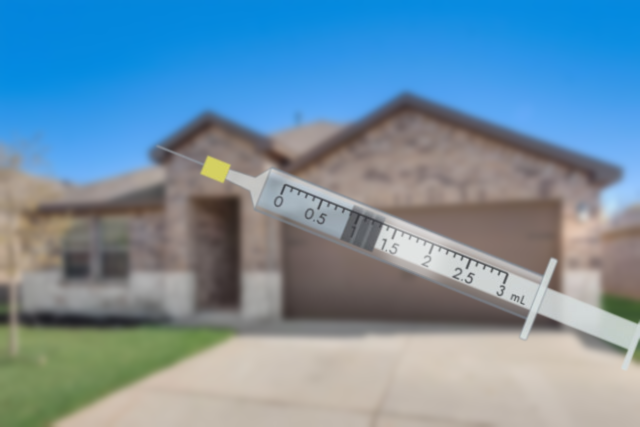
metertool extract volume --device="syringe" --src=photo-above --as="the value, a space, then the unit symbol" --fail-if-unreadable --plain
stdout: 0.9 mL
